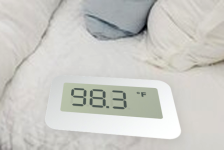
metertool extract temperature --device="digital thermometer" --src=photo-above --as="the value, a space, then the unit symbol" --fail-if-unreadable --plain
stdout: 98.3 °F
